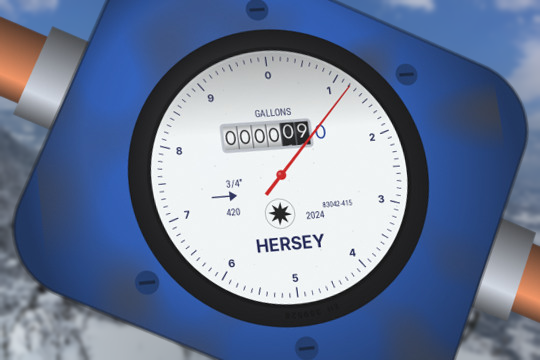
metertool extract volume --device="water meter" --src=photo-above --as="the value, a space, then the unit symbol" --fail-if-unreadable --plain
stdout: 91.2 gal
